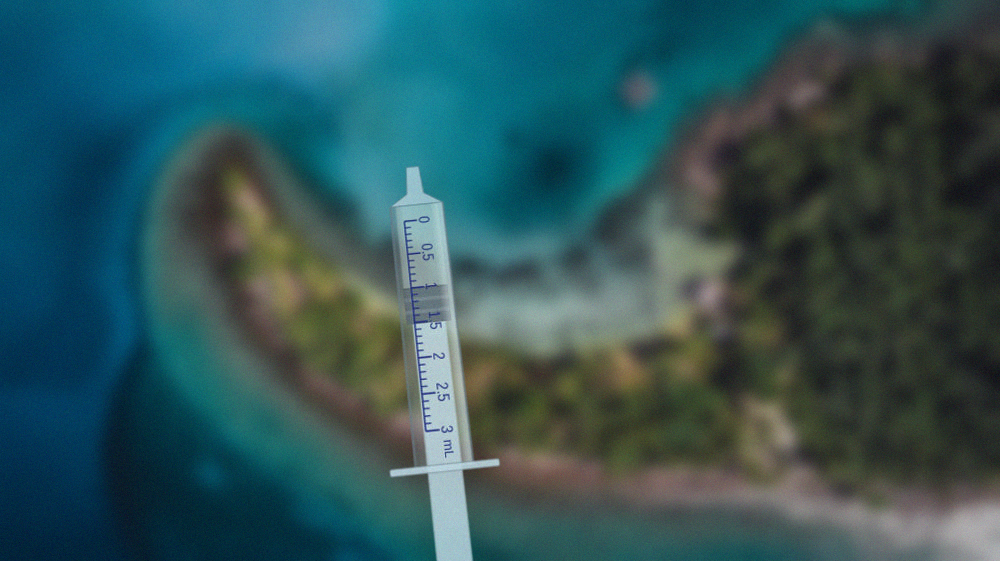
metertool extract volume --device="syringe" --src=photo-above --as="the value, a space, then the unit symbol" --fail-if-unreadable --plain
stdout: 1 mL
